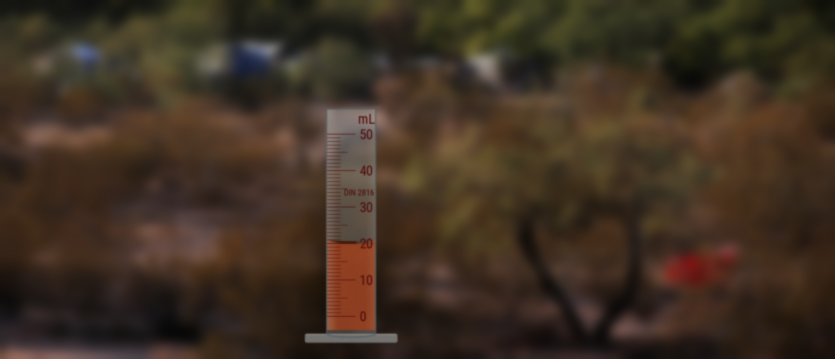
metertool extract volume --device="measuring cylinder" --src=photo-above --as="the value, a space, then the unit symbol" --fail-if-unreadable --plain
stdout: 20 mL
